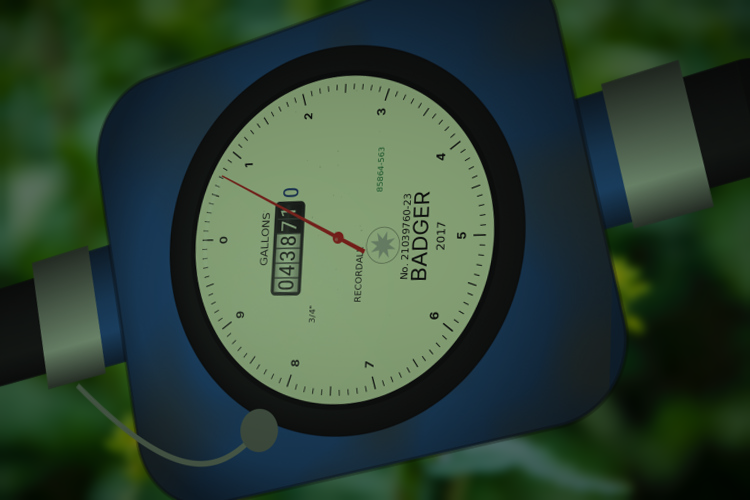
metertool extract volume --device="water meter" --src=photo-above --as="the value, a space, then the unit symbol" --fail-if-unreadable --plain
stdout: 438710.7 gal
